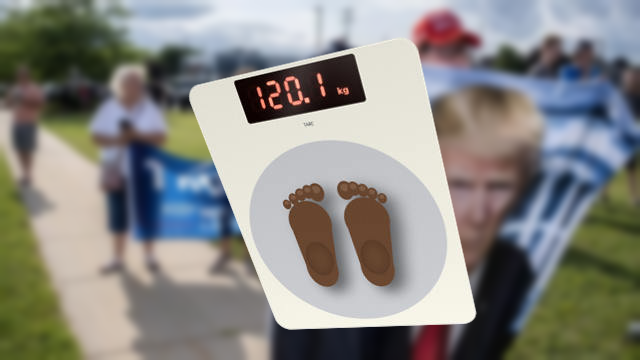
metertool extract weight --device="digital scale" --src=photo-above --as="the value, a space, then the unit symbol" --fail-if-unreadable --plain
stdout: 120.1 kg
